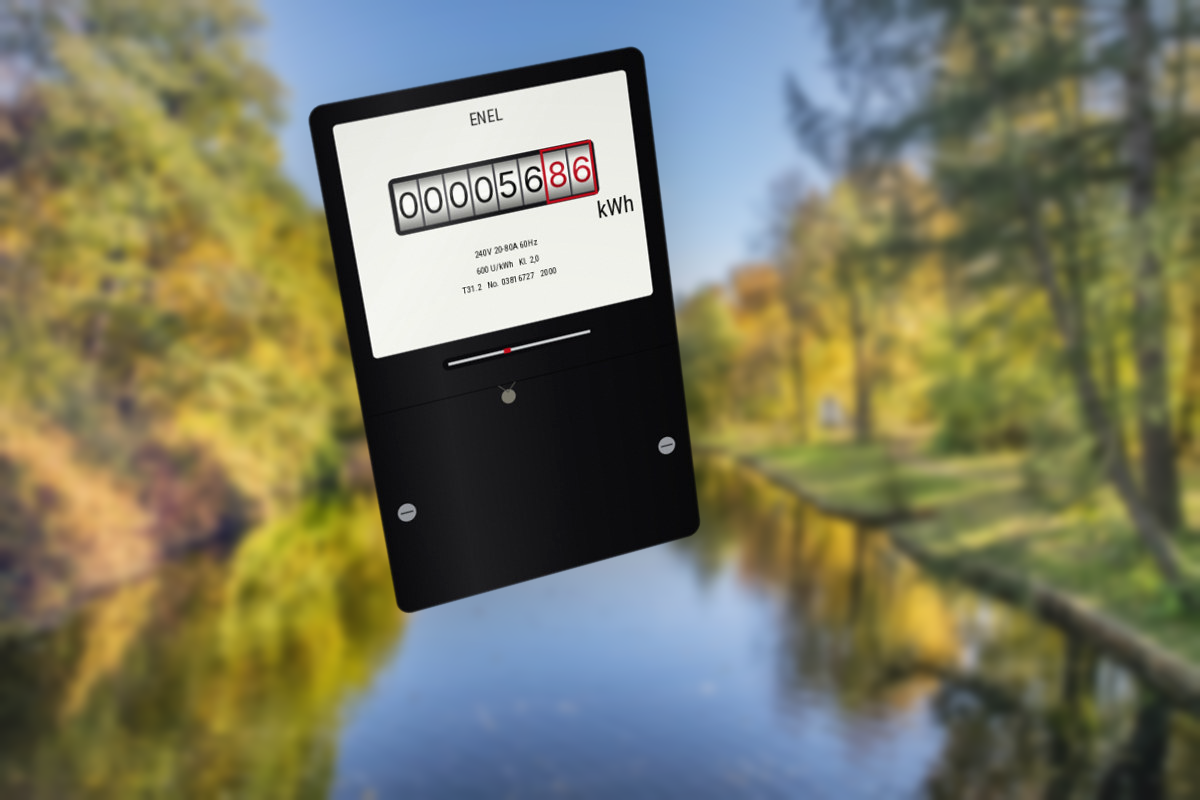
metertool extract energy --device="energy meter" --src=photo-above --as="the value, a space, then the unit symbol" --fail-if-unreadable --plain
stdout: 56.86 kWh
